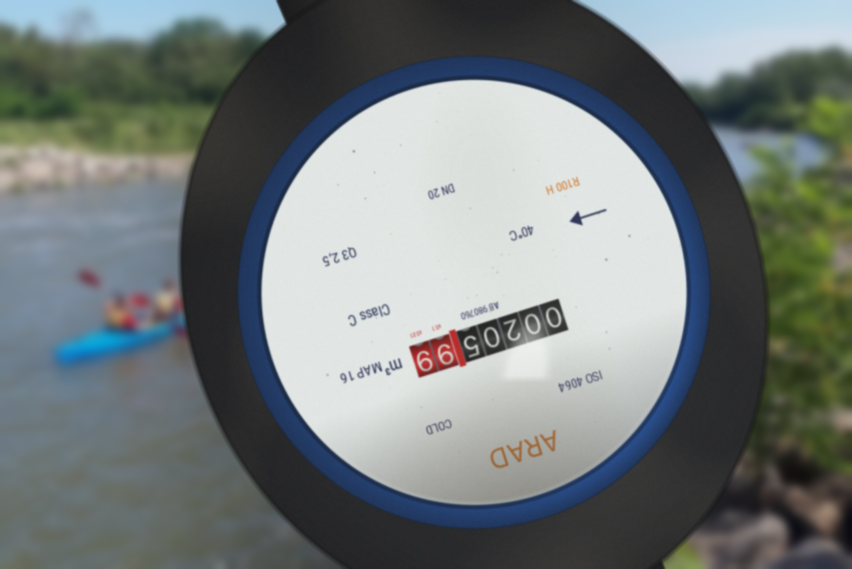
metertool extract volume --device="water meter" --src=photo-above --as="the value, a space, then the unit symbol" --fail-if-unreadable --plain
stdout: 205.99 m³
